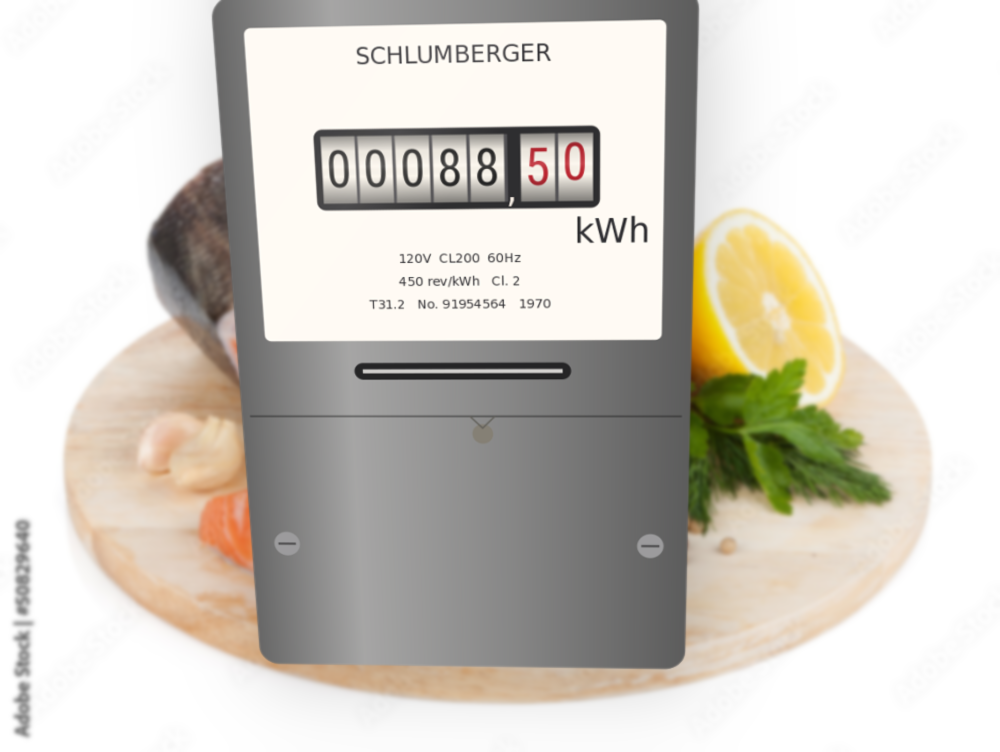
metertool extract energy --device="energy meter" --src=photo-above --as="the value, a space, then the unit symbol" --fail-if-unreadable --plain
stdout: 88.50 kWh
